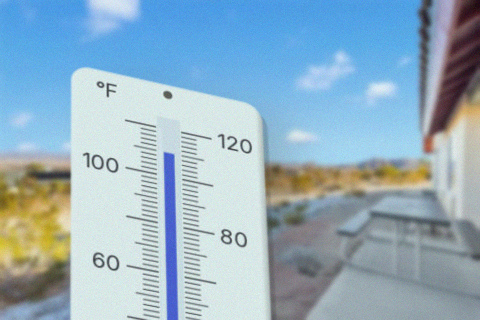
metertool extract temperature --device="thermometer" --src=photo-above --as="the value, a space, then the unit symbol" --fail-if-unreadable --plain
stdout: 110 °F
